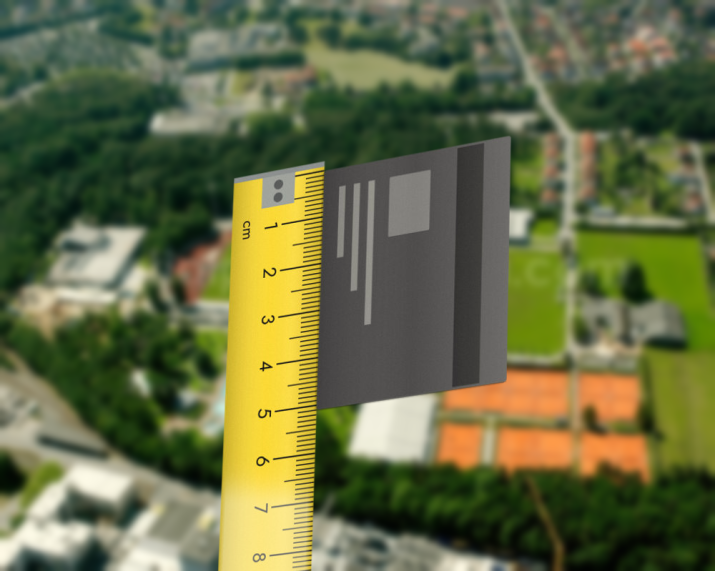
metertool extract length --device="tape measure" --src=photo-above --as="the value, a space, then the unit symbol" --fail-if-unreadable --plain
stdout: 5.1 cm
